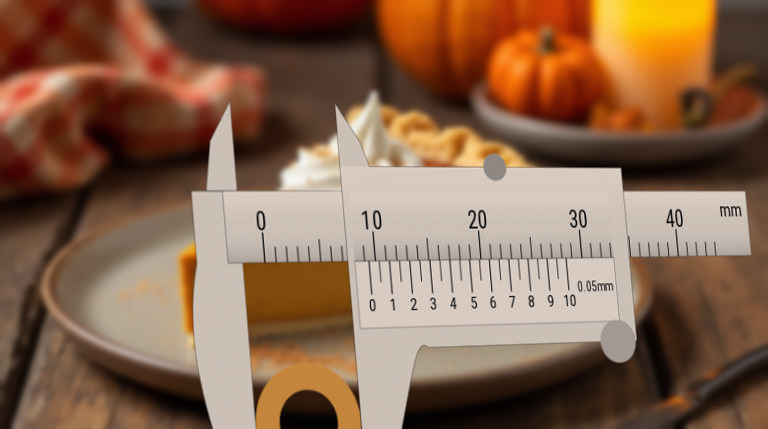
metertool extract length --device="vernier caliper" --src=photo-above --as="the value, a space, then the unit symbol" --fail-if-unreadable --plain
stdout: 9.4 mm
